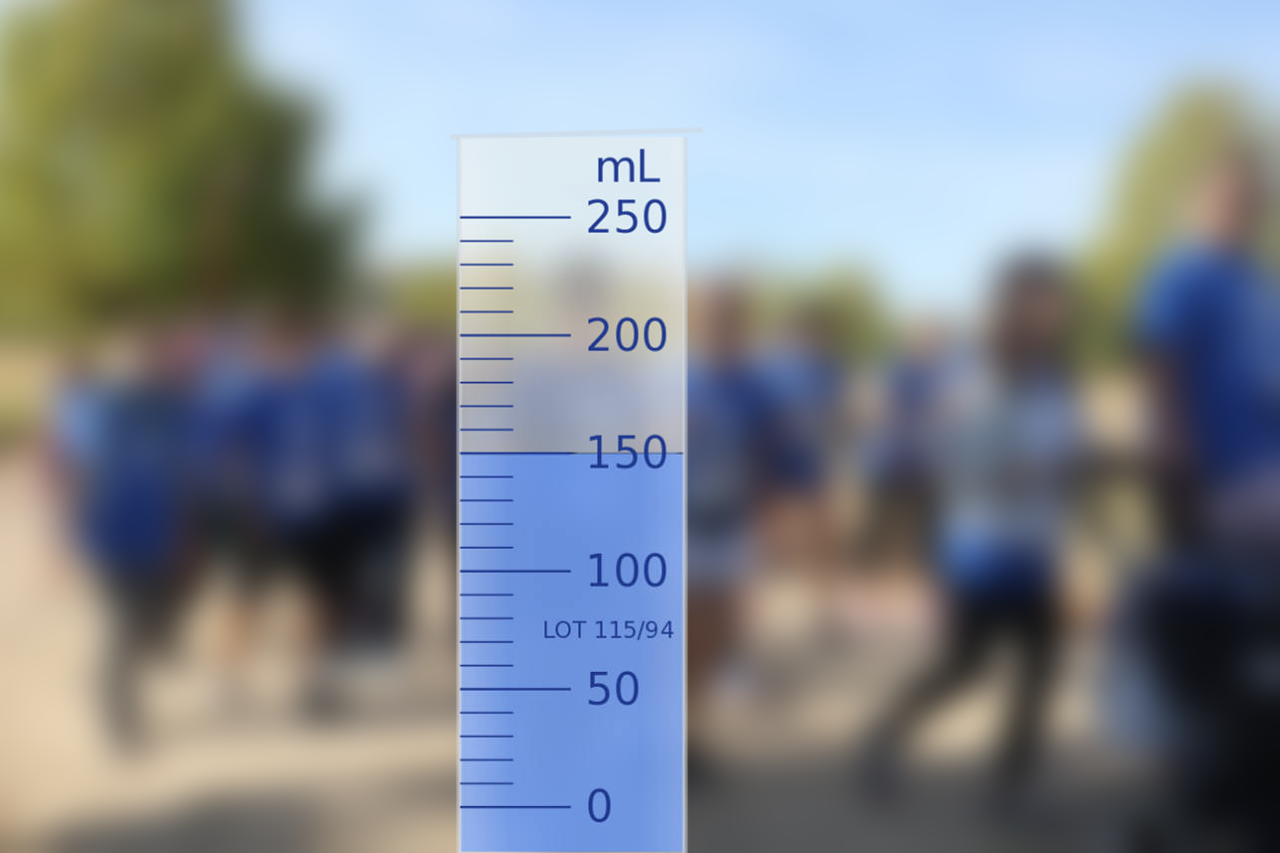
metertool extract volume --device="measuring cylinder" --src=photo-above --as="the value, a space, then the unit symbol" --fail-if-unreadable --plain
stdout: 150 mL
